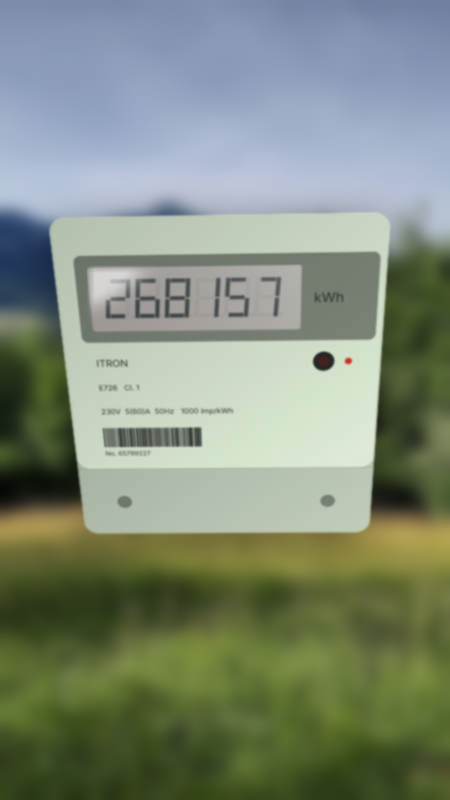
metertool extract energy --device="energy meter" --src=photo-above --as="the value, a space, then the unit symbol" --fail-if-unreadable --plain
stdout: 268157 kWh
